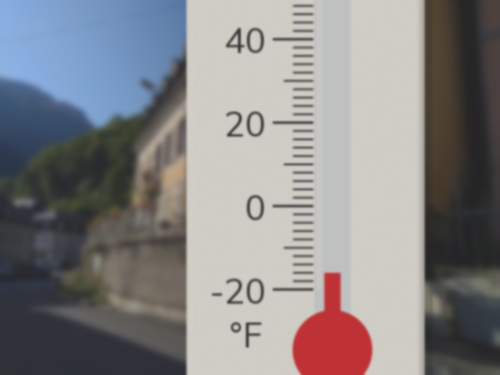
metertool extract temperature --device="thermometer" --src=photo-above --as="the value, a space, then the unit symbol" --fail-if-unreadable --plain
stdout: -16 °F
